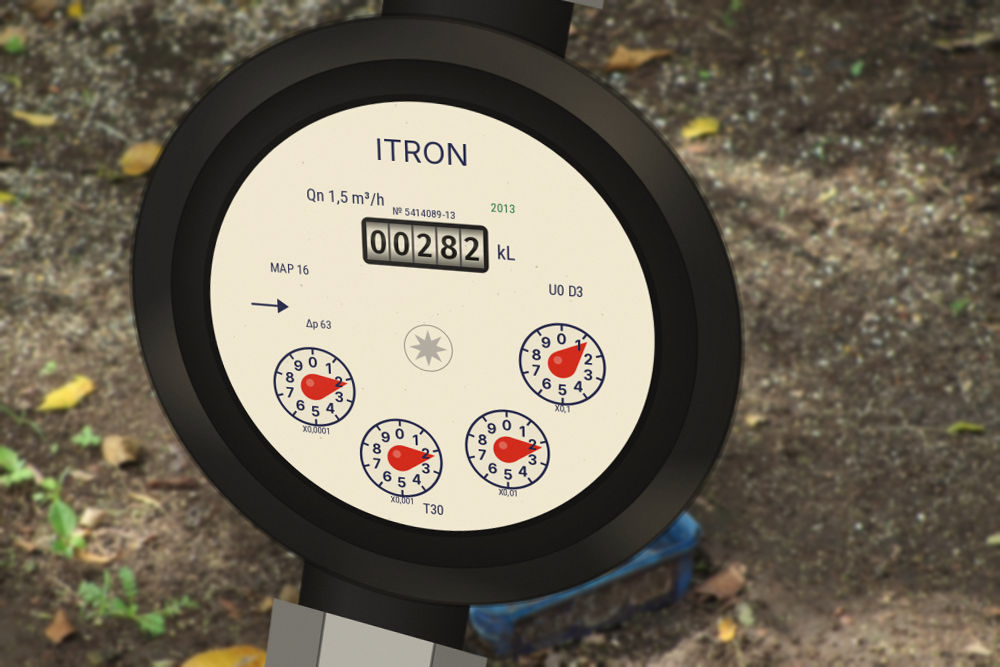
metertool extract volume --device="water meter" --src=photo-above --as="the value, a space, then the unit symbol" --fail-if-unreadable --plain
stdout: 282.1222 kL
